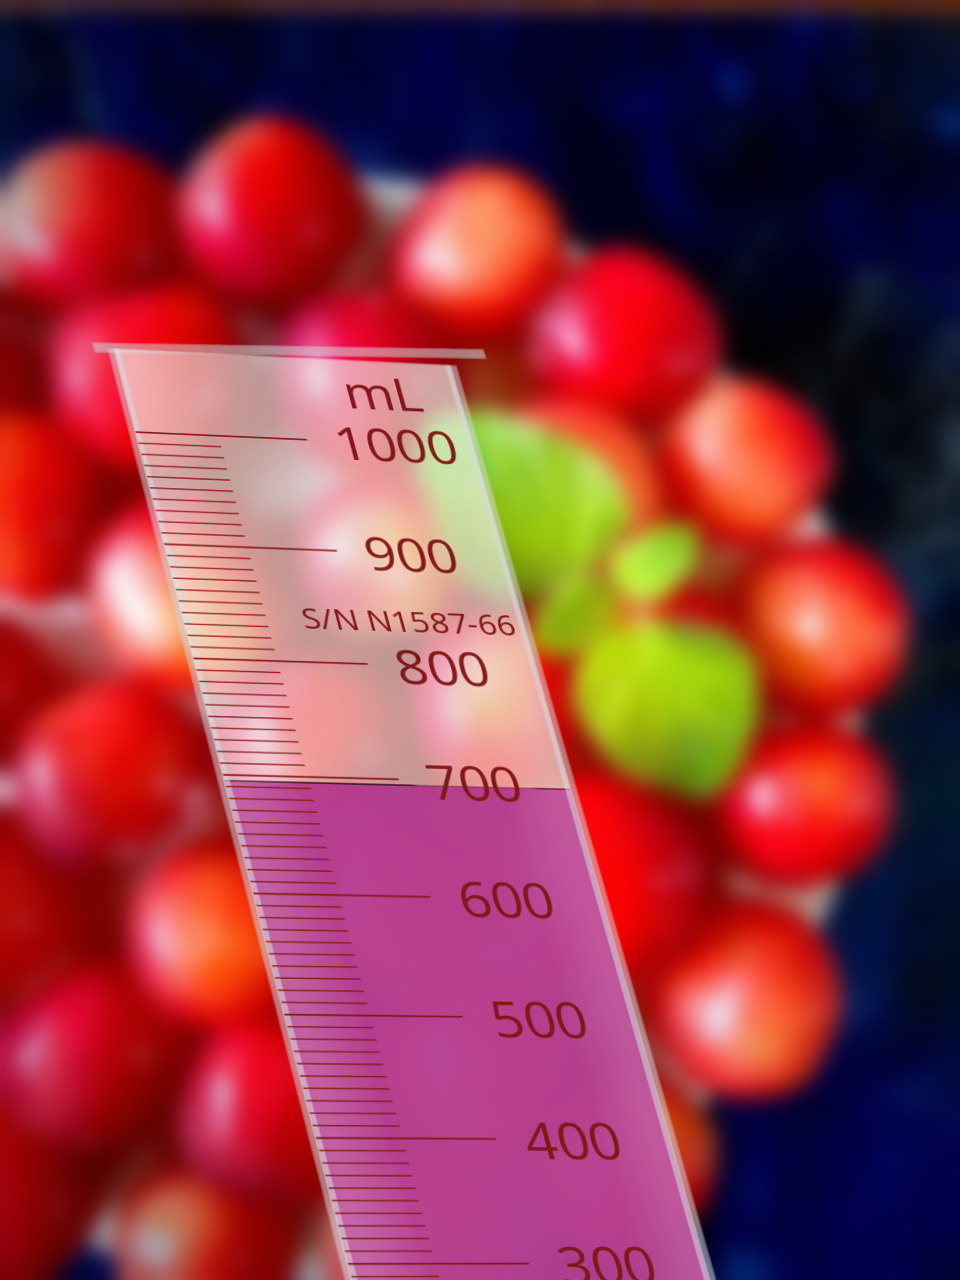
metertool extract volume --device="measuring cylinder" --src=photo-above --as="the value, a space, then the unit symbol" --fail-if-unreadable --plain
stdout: 695 mL
